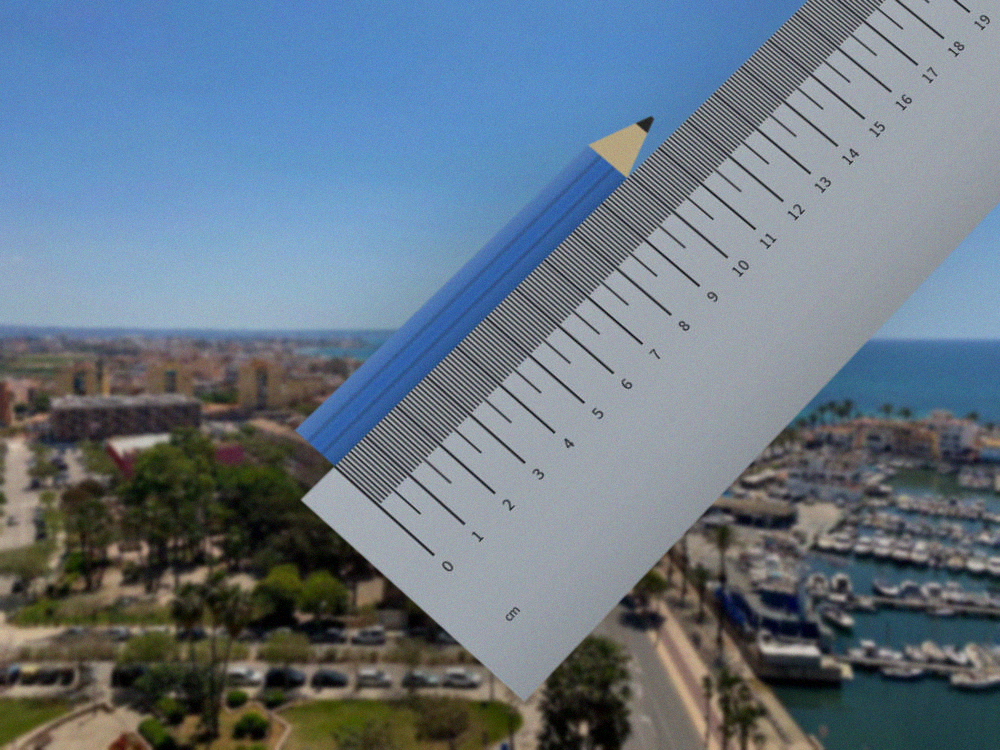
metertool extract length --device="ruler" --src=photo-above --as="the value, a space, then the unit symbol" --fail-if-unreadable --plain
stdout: 11.5 cm
